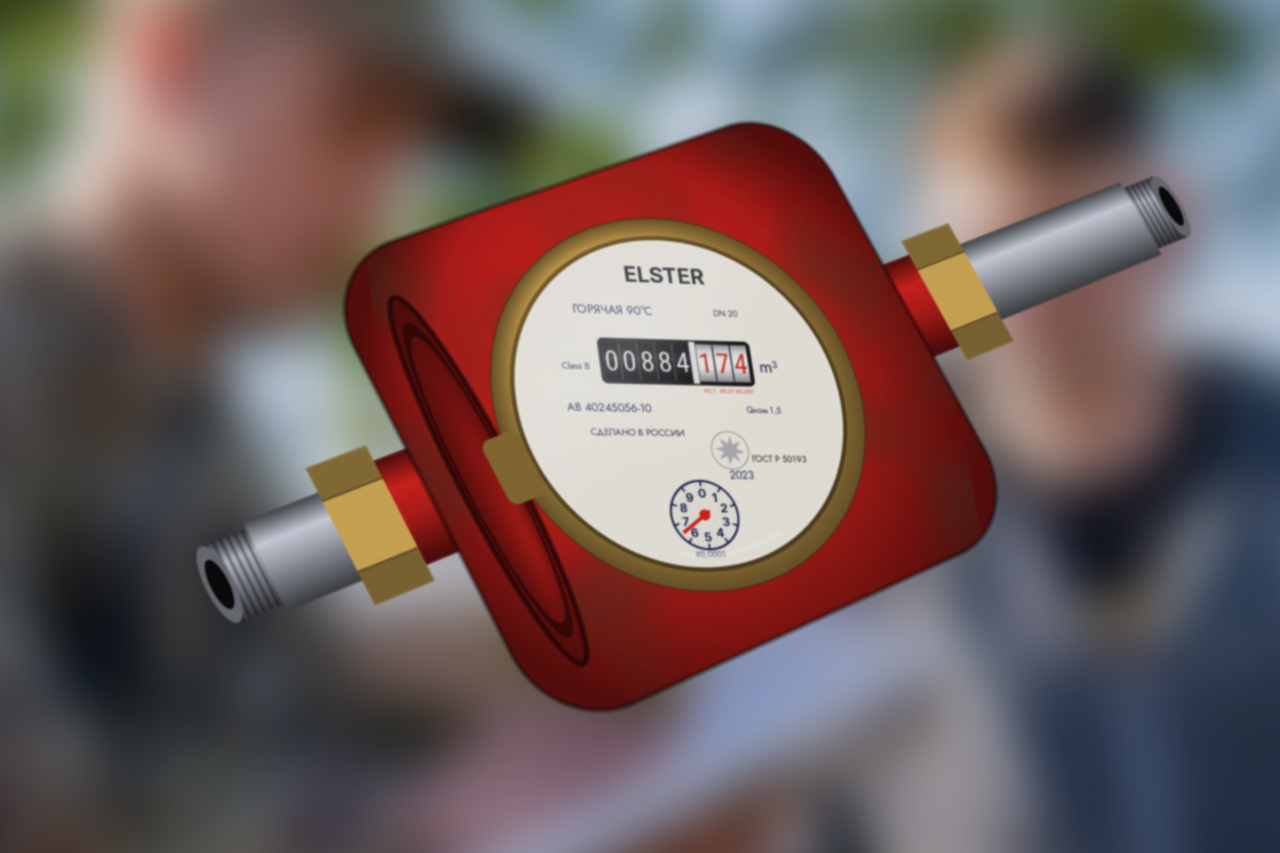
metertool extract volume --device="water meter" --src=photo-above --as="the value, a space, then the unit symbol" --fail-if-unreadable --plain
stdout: 884.1746 m³
